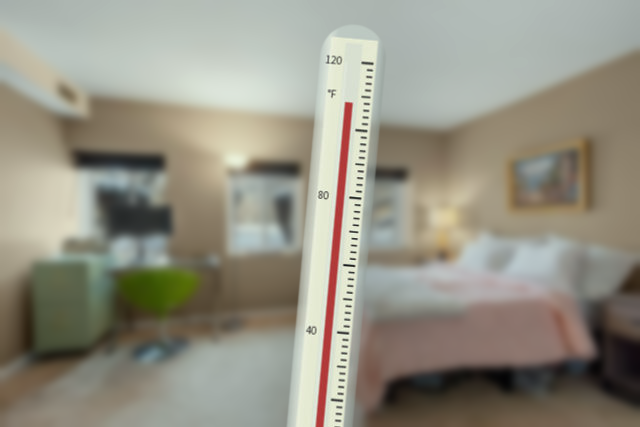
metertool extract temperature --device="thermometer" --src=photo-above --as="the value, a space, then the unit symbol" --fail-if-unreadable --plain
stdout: 108 °F
